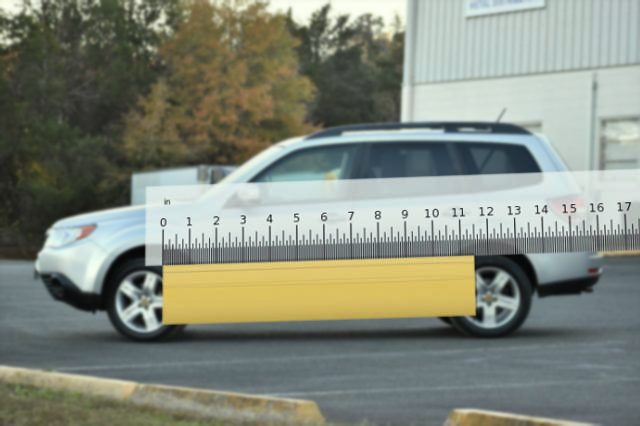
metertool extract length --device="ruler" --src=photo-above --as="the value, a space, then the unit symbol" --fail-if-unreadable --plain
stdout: 11.5 in
